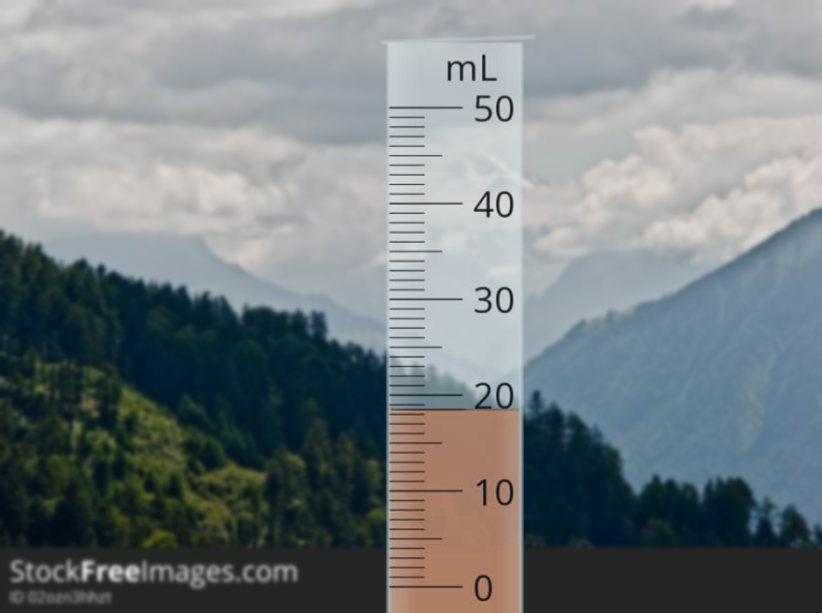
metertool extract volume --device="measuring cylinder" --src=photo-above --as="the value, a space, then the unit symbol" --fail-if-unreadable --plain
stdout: 18.5 mL
